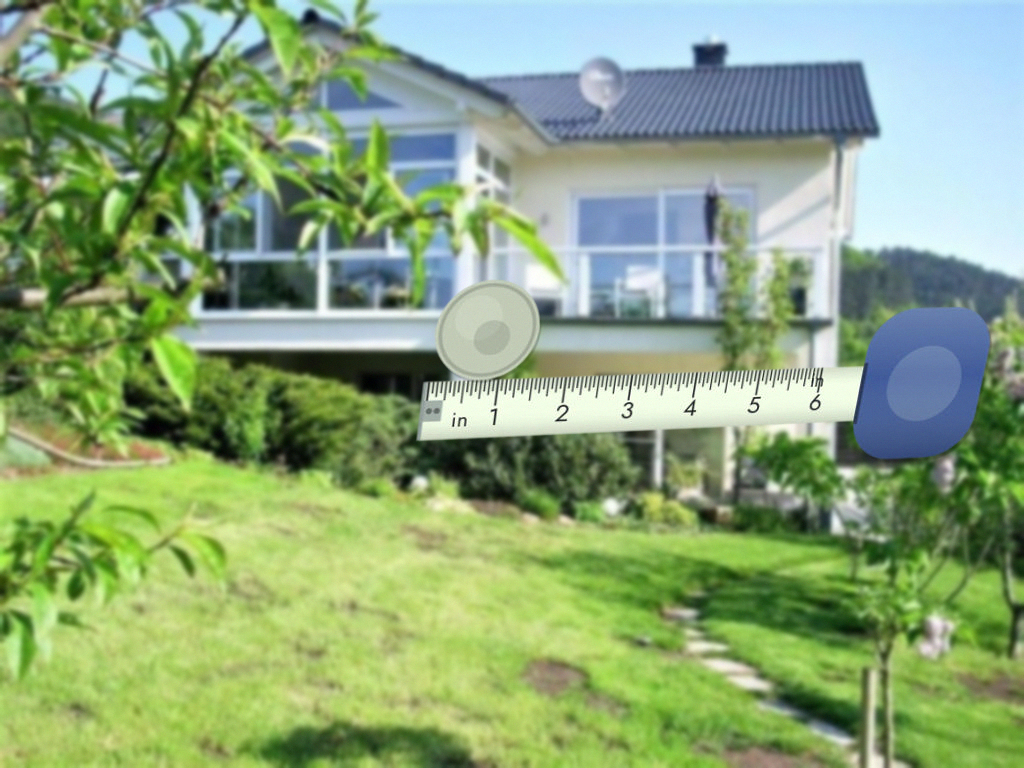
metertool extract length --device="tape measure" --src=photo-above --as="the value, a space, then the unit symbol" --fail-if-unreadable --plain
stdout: 1.5 in
